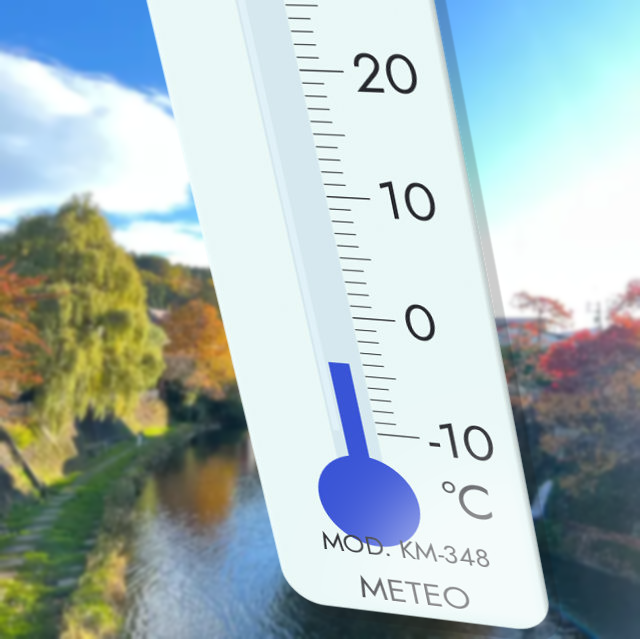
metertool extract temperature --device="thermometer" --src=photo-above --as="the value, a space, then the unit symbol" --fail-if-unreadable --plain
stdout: -4 °C
